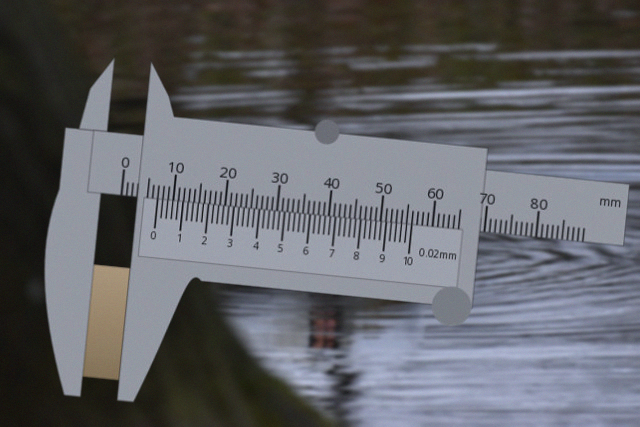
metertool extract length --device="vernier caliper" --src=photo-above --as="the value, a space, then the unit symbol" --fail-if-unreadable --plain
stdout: 7.0 mm
